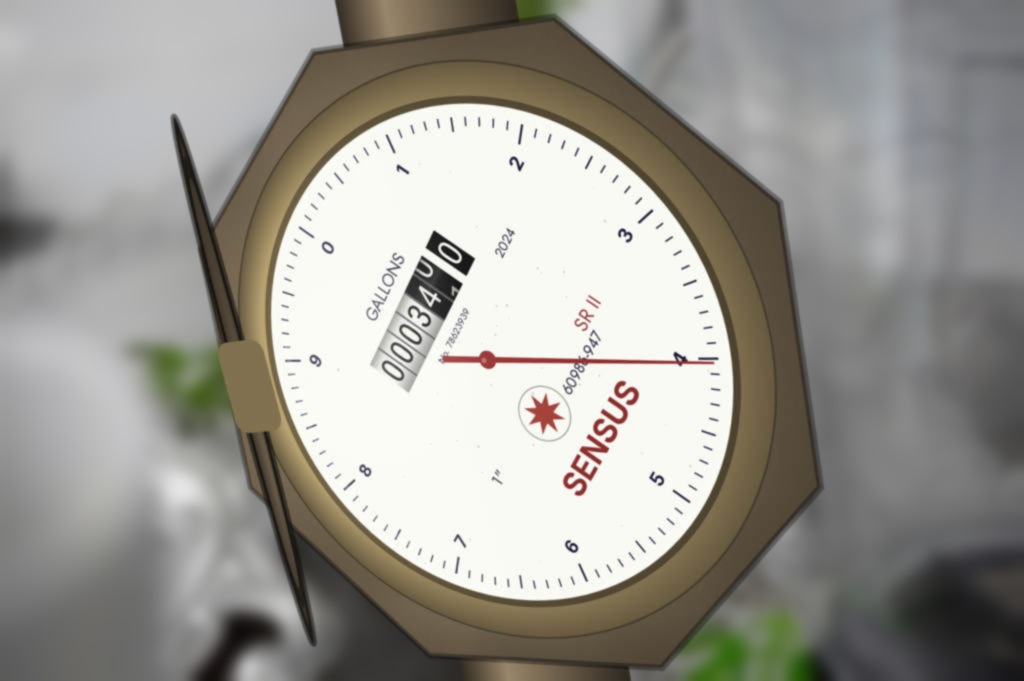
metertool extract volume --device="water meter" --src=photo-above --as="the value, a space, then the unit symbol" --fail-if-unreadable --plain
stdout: 3404.0 gal
